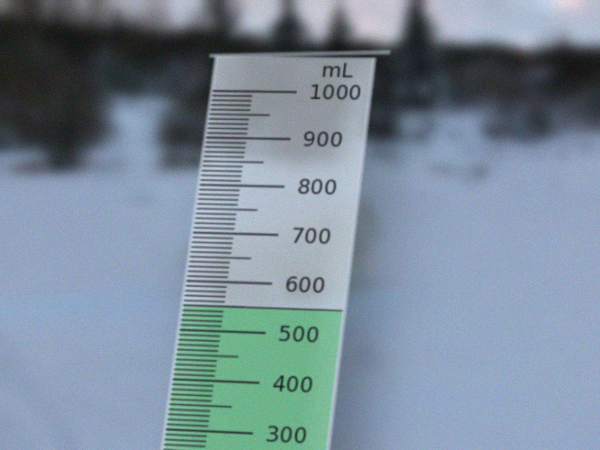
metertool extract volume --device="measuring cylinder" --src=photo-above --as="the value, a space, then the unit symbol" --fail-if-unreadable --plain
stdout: 550 mL
